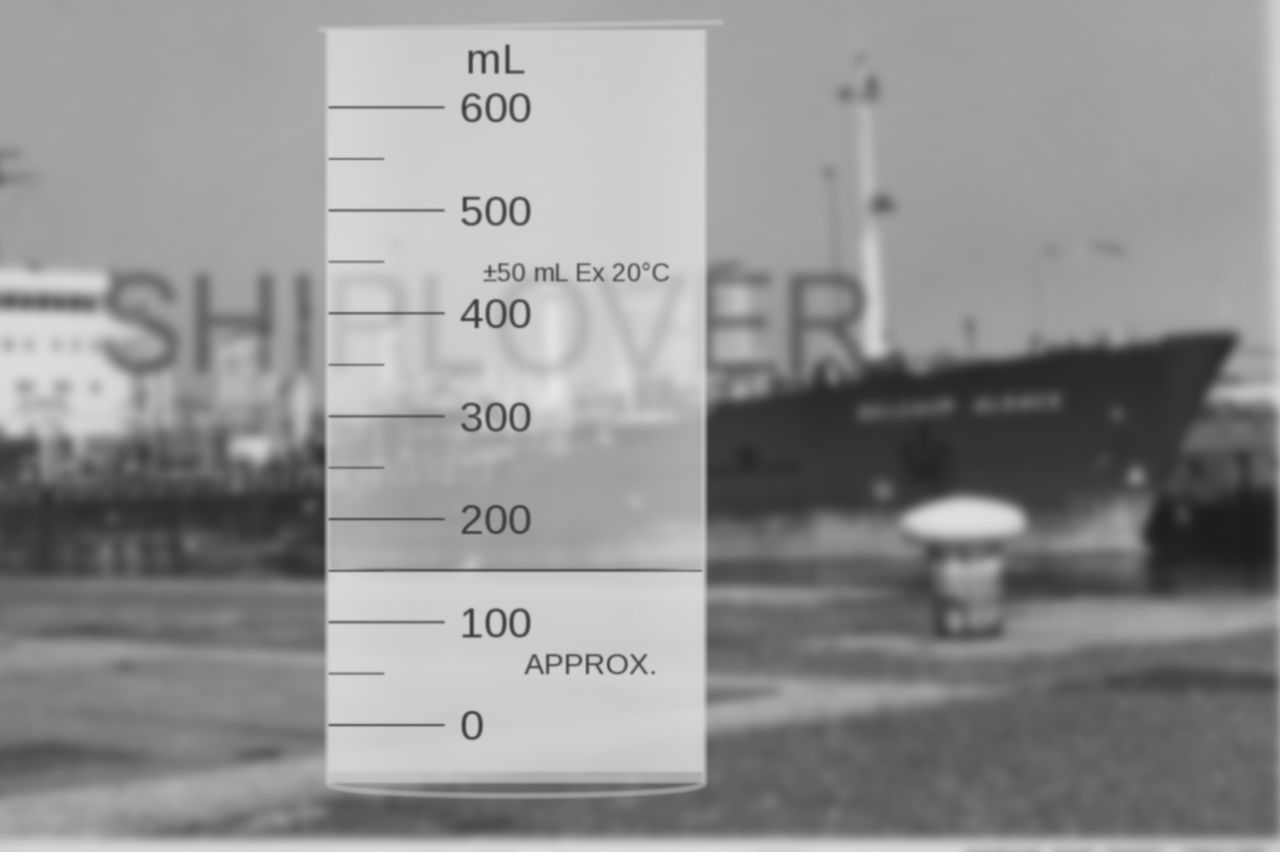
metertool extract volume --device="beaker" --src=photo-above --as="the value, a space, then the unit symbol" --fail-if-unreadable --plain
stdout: 150 mL
